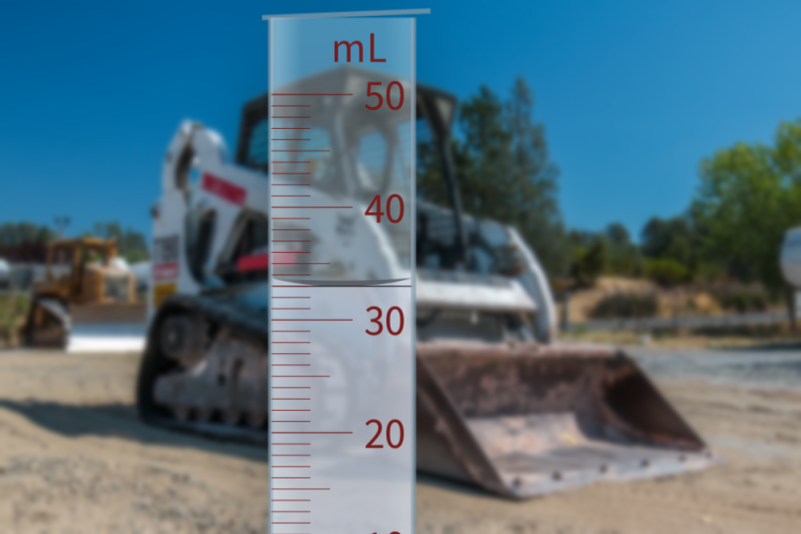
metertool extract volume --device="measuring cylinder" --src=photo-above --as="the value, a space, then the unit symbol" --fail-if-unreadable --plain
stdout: 33 mL
